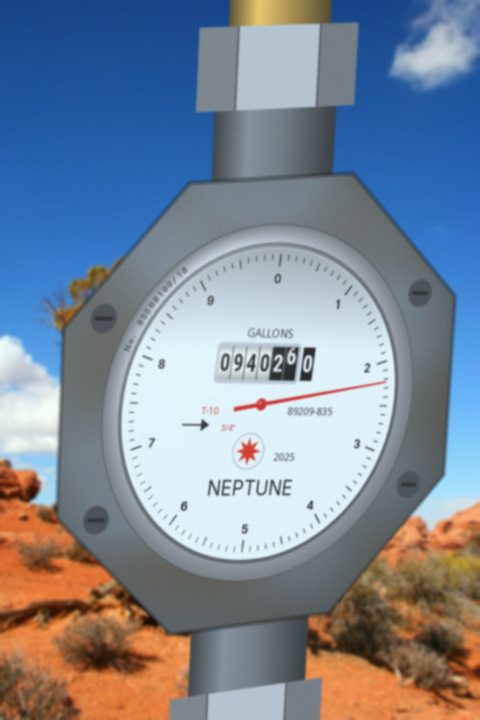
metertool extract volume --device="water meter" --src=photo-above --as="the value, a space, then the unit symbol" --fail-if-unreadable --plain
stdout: 940262.2 gal
